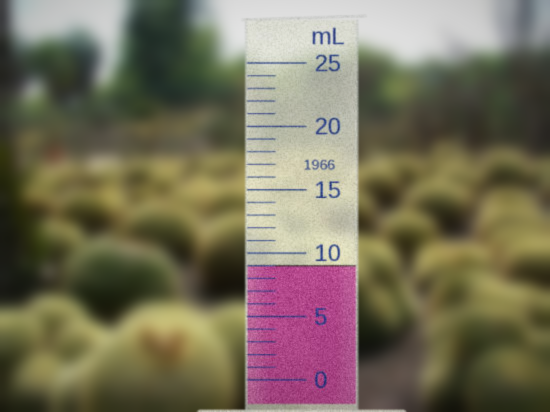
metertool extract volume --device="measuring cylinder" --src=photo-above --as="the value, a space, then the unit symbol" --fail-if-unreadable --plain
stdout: 9 mL
